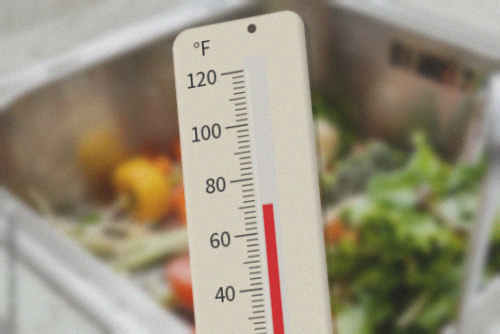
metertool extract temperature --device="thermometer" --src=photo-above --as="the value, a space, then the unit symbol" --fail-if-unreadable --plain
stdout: 70 °F
